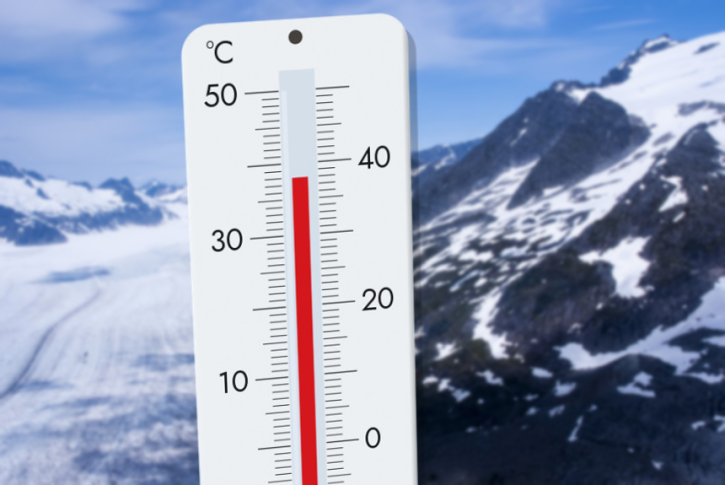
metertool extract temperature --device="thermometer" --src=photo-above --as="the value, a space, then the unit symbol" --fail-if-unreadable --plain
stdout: 38 °C
